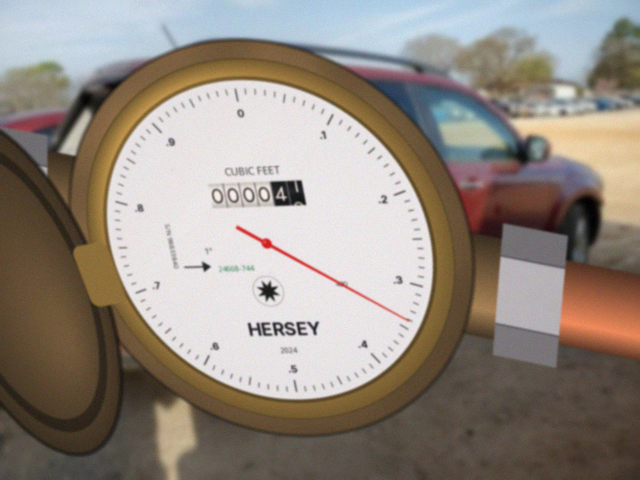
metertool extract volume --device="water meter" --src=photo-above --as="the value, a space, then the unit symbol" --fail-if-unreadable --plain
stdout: 41.34 ft³
